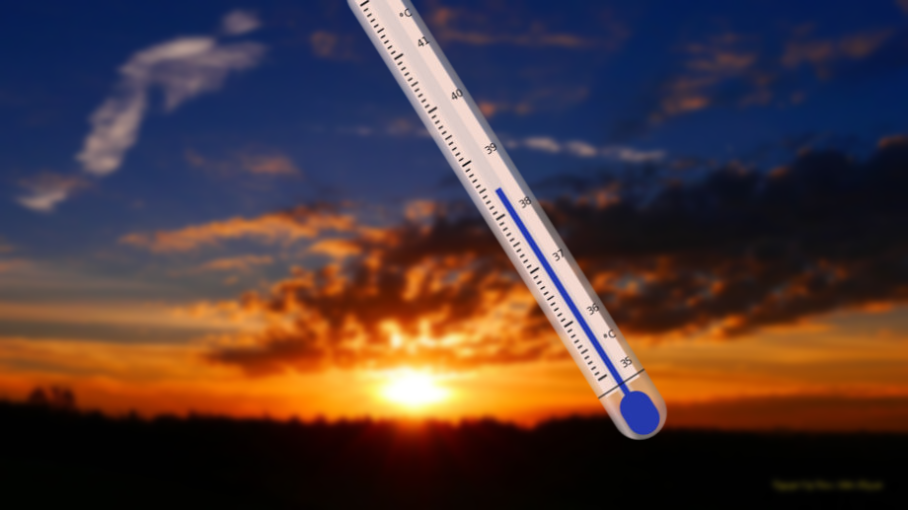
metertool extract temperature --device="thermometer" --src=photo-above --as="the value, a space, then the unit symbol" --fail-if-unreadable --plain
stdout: 38.4 °C
